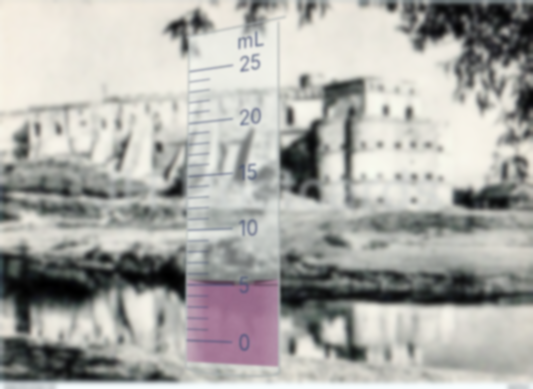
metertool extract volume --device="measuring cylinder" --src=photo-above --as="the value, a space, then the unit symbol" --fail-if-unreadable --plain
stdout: 5 mL
